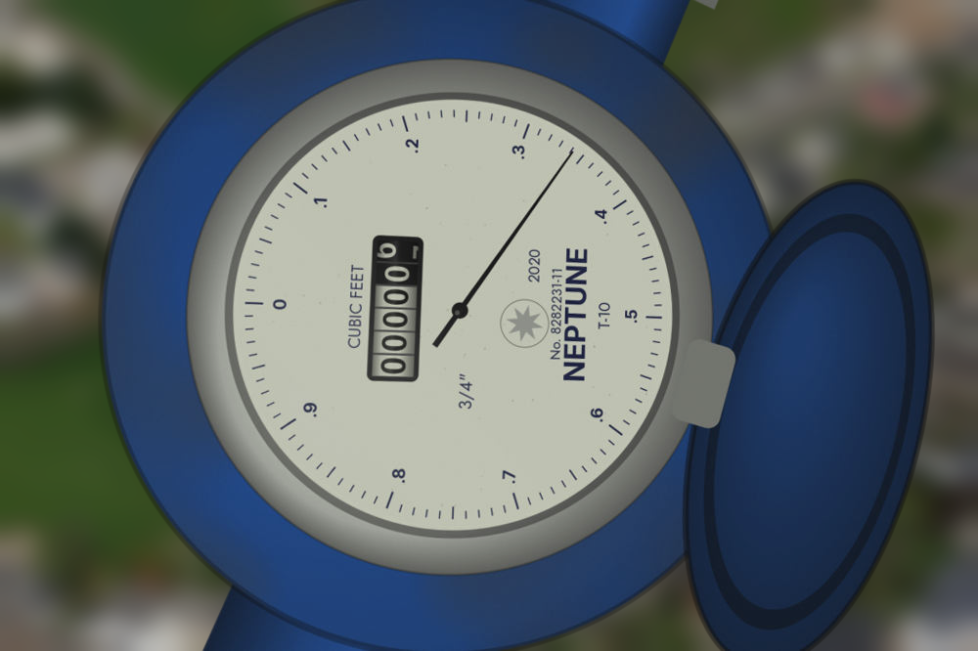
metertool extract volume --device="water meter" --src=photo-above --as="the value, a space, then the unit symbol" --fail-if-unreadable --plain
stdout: 6.34 ft³
